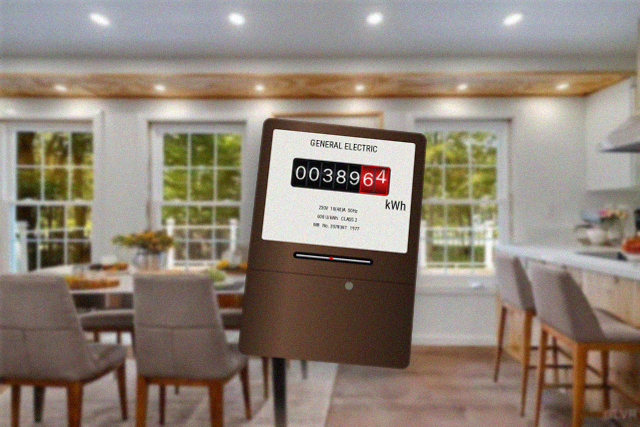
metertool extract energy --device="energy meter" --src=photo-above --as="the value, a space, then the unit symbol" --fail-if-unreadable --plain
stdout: 389.64 kWh
